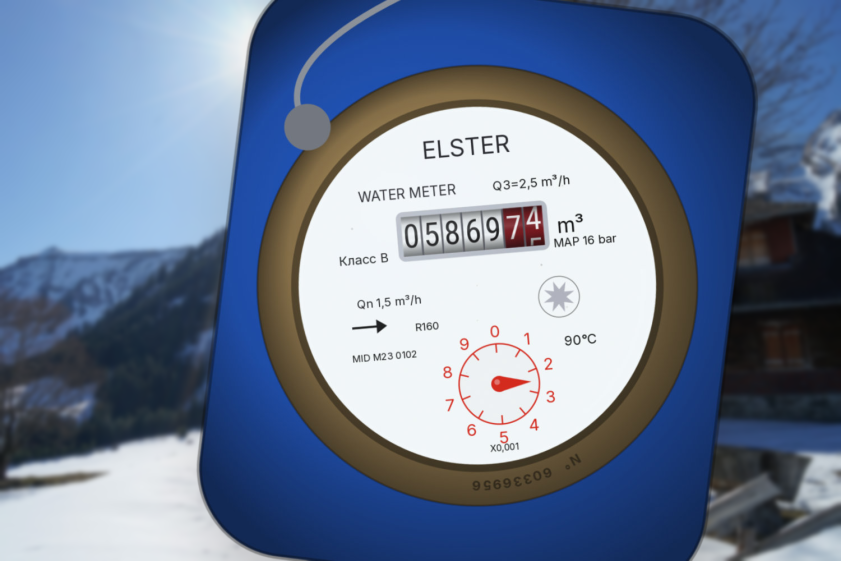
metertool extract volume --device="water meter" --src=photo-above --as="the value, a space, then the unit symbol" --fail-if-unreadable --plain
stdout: 5869.742 m³
